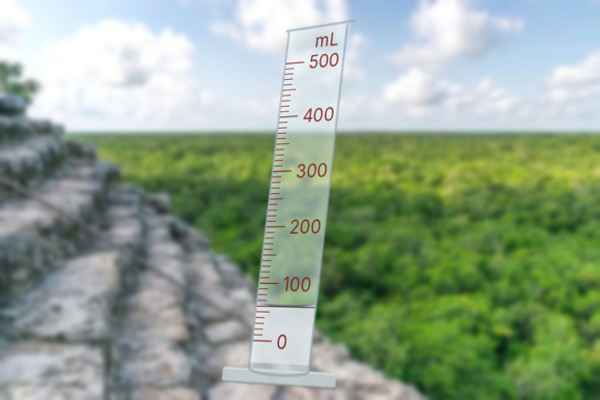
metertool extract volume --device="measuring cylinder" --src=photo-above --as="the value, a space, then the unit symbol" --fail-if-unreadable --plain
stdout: 60 mL
